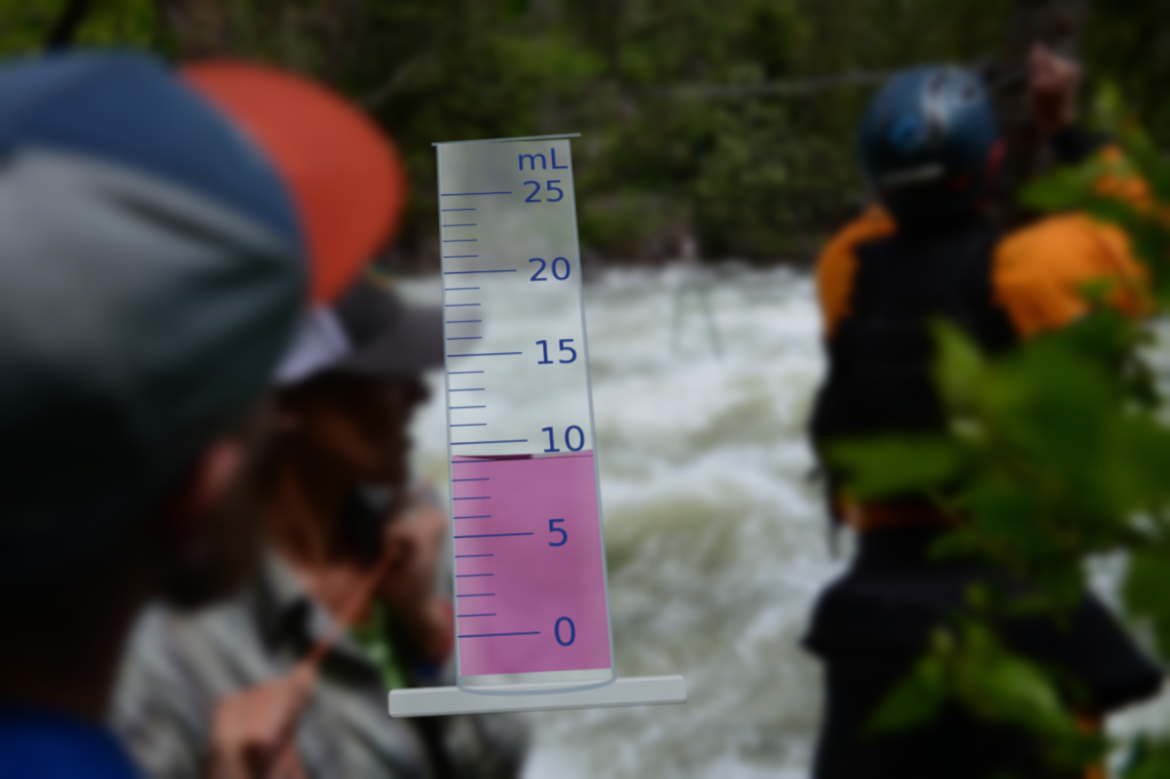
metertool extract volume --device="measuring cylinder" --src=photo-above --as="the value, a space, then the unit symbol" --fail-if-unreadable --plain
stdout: 9 mL
